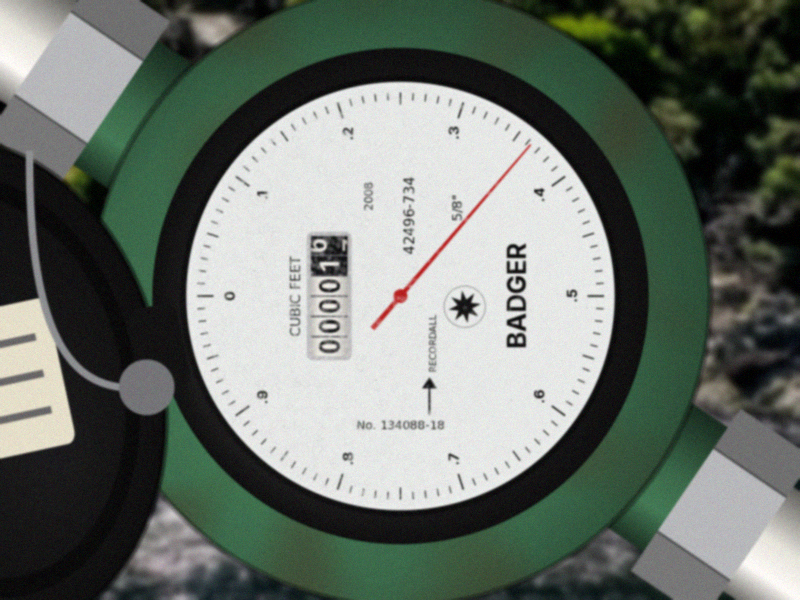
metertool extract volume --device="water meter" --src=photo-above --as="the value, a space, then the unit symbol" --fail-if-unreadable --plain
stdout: 16.36 ft³
